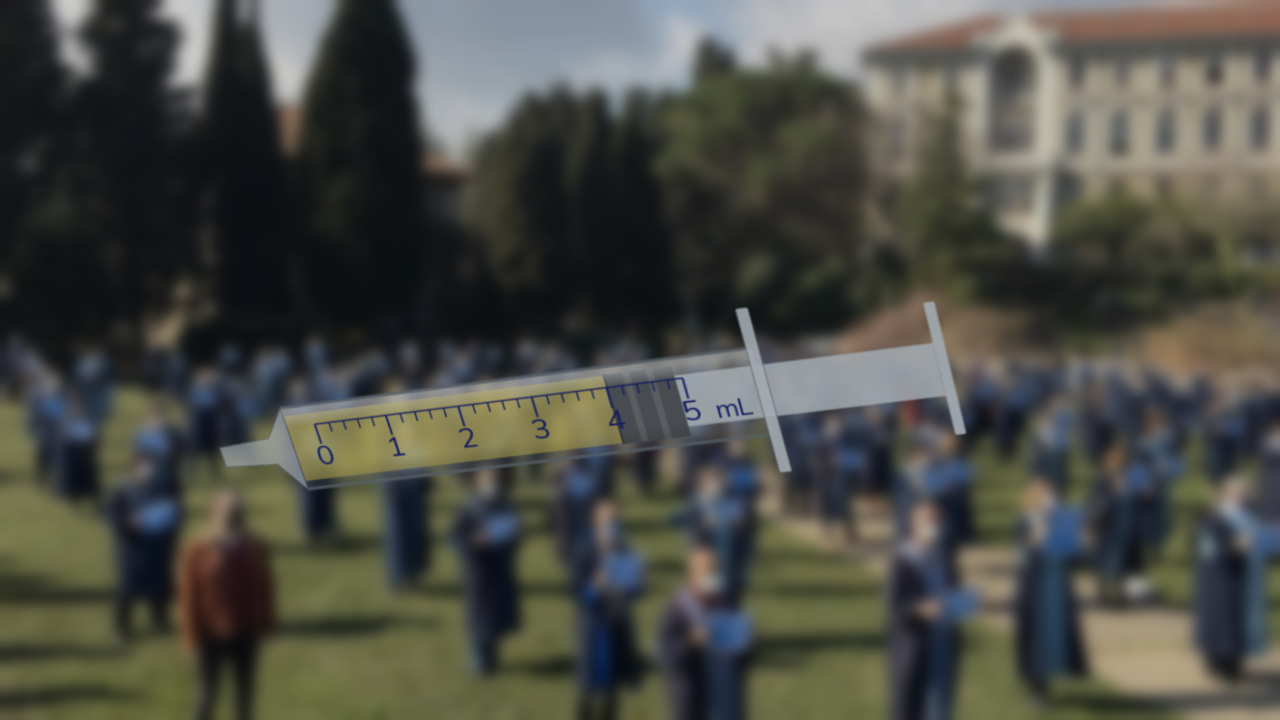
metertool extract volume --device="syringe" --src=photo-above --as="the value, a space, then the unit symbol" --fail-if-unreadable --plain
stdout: 4 mL
